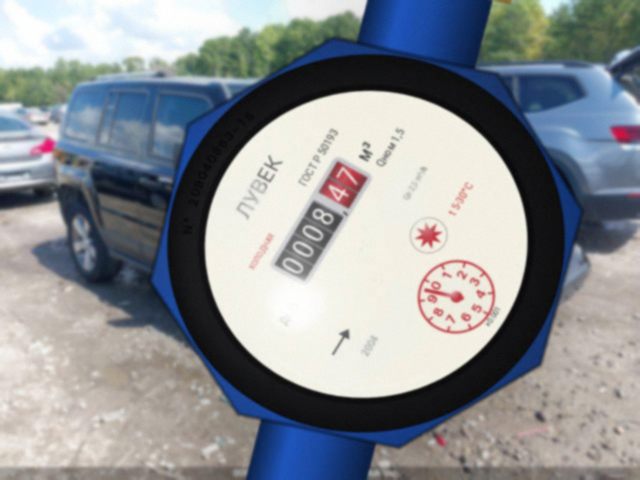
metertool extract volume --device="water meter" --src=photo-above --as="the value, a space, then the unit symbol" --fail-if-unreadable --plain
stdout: 8.469 m³
